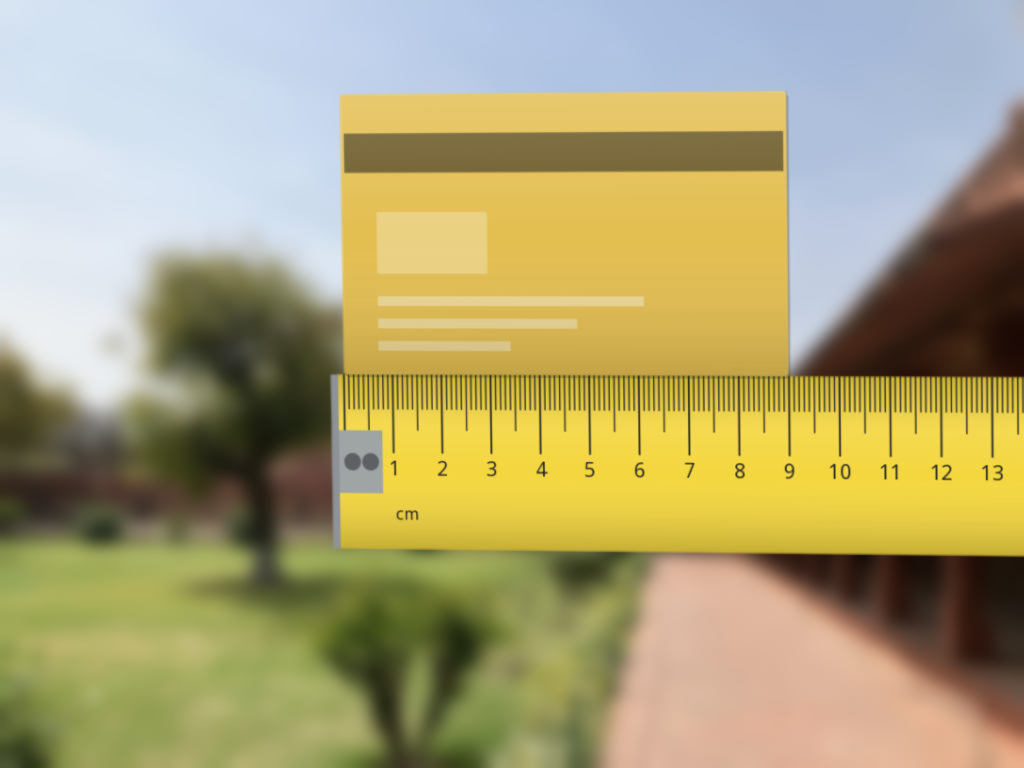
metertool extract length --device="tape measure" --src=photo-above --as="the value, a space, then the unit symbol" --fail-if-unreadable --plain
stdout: 9 cm
